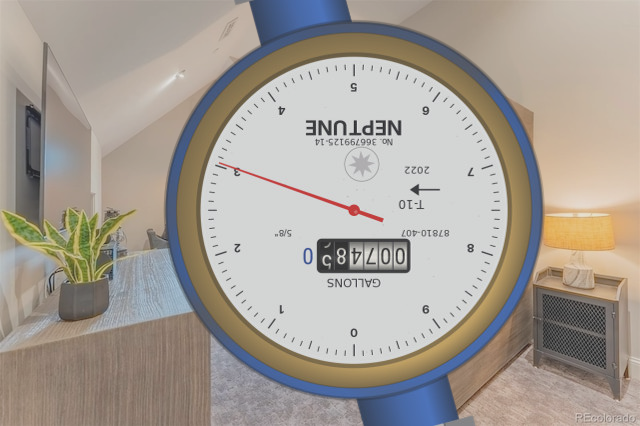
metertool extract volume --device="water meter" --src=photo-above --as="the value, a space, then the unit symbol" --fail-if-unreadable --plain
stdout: 74853.0 gal
